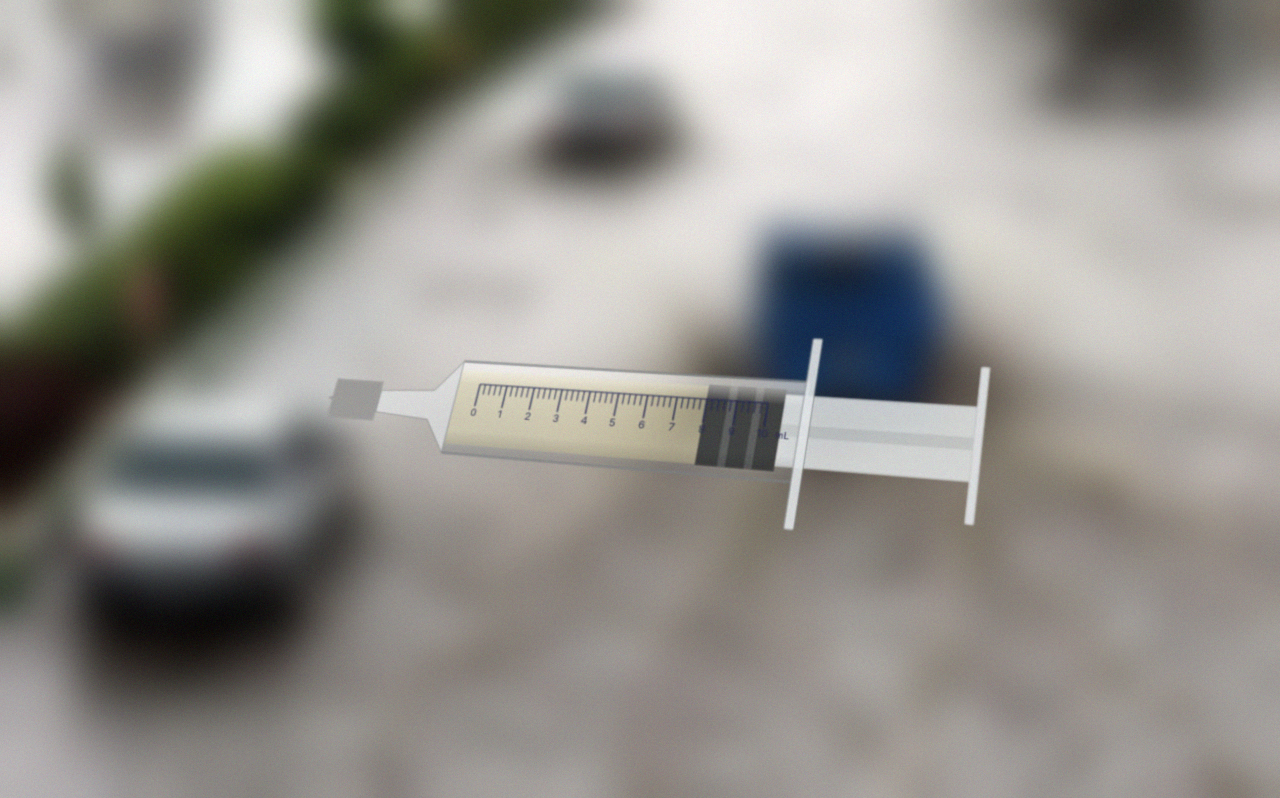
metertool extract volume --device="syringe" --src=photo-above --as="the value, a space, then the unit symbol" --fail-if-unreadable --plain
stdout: 8 mL
